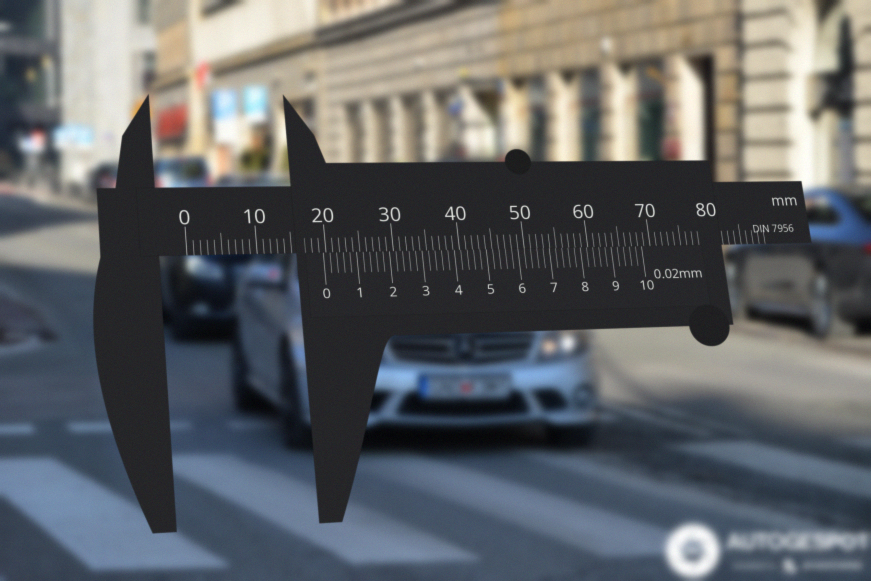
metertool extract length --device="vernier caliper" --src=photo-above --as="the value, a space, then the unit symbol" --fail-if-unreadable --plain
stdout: 19.6 mm
